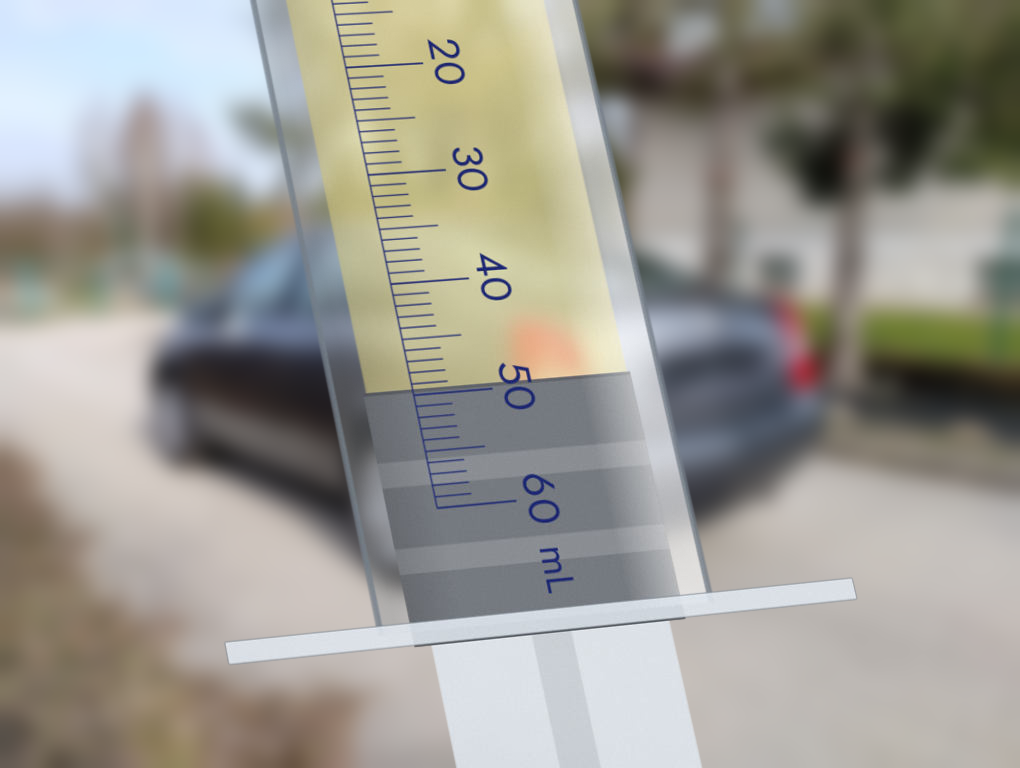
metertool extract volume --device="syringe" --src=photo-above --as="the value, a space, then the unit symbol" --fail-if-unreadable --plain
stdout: 49.5 mL
